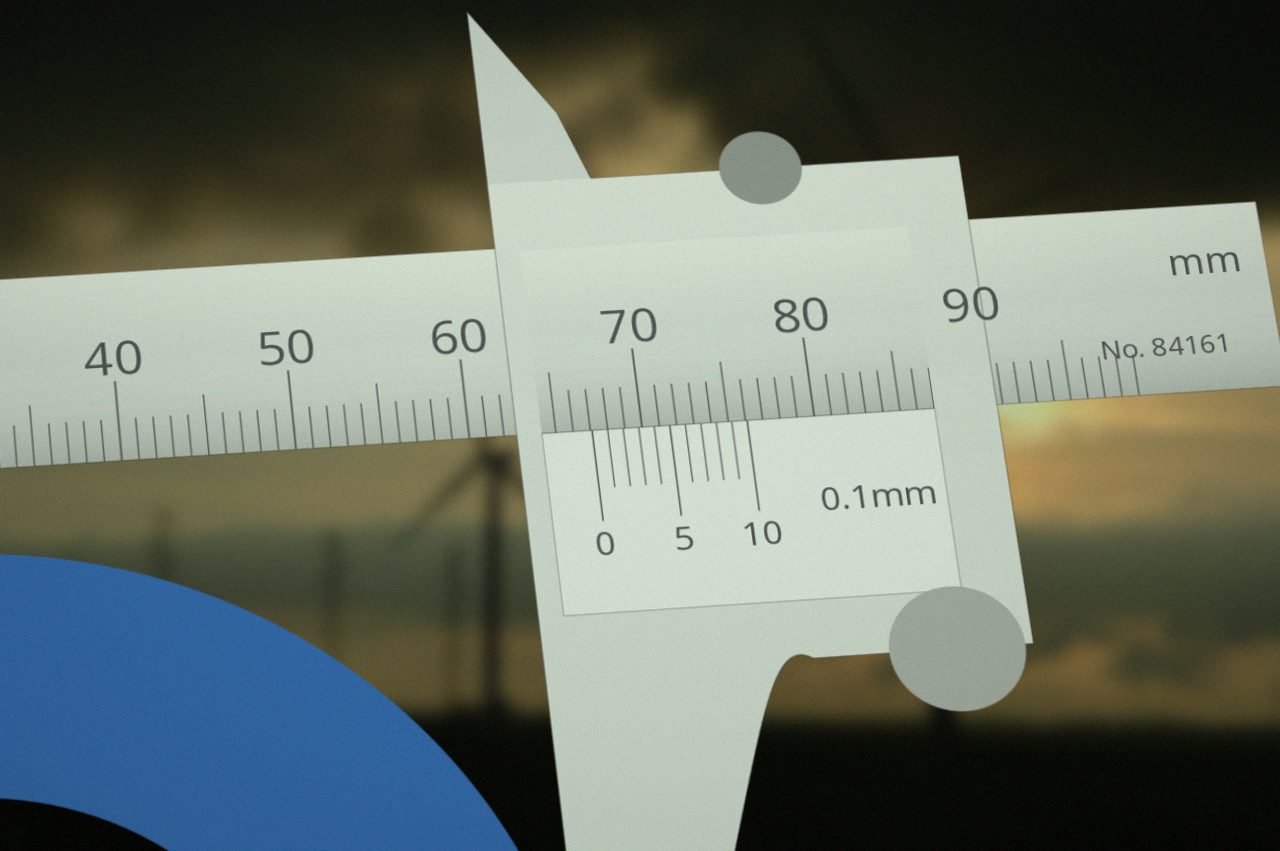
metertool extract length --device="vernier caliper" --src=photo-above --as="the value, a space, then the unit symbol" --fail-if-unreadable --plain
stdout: 67.1 mm
